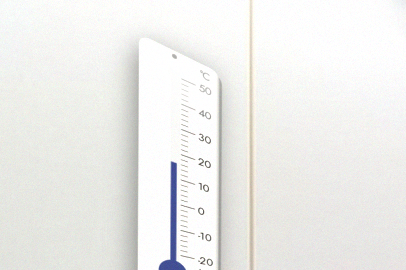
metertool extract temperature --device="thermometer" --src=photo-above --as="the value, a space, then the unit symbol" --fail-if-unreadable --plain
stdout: 16 °C
